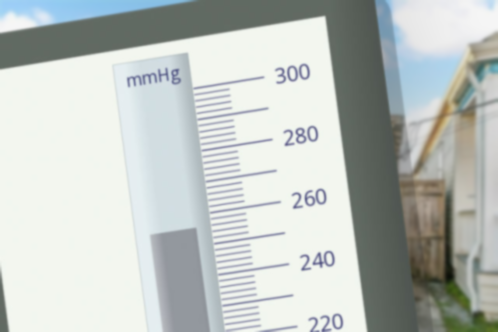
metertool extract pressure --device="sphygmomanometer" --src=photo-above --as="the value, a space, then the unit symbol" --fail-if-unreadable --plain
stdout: 256 mmHg
